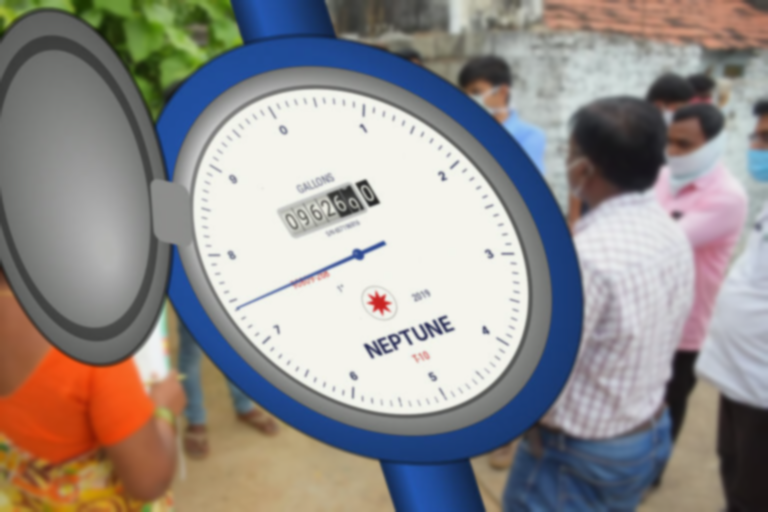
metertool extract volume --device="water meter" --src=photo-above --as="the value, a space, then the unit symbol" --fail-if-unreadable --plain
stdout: 962687.4 gal
